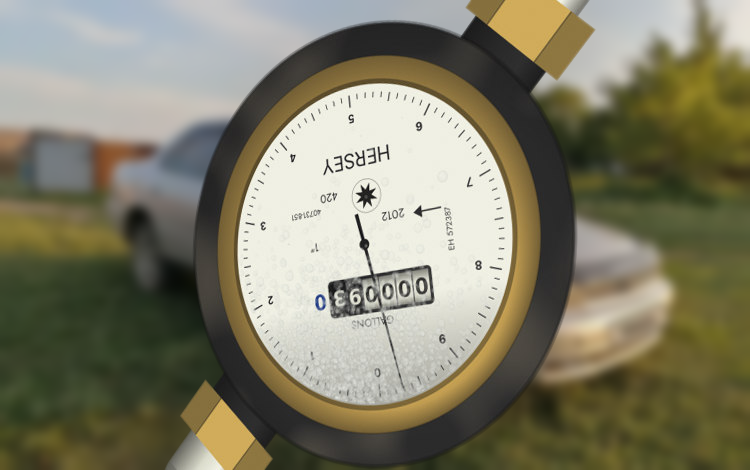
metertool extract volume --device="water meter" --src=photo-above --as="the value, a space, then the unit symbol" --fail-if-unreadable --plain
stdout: 929.7 gal
